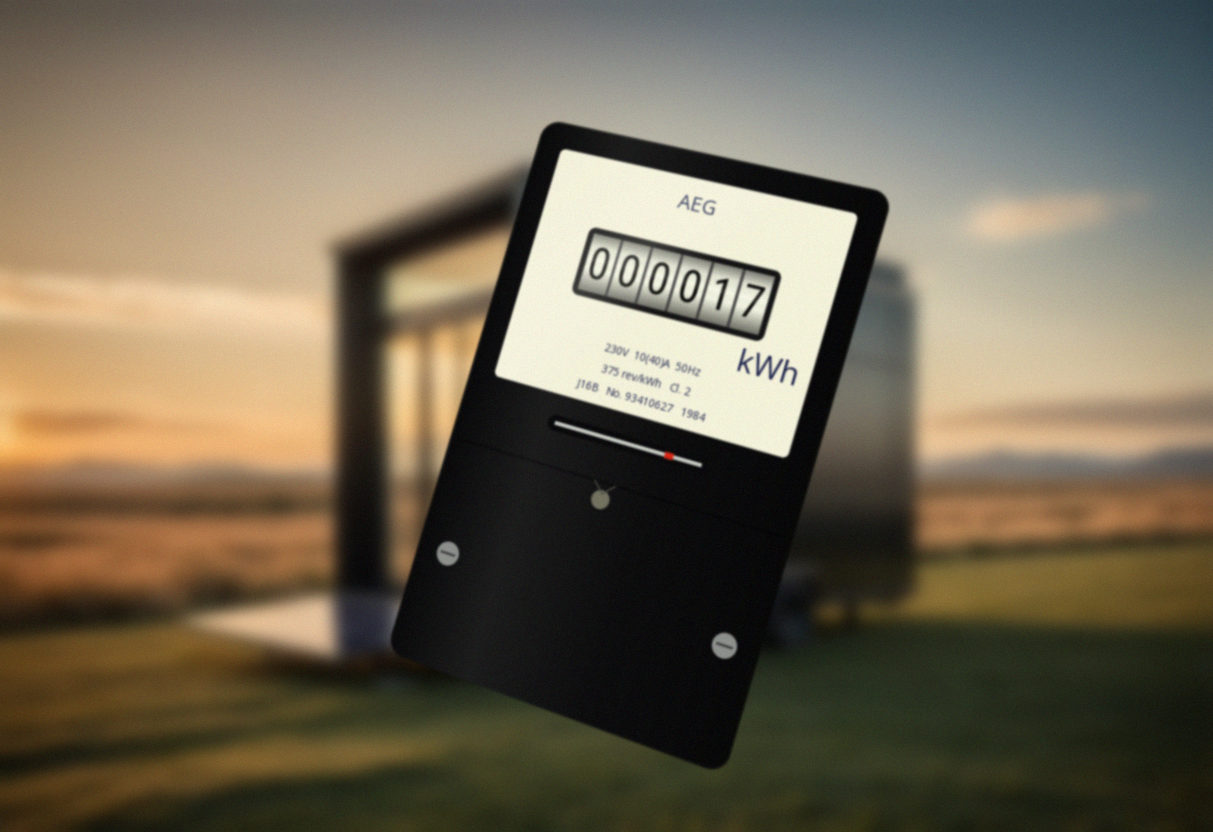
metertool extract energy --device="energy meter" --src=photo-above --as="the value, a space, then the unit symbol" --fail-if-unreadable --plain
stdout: 17 kWh
